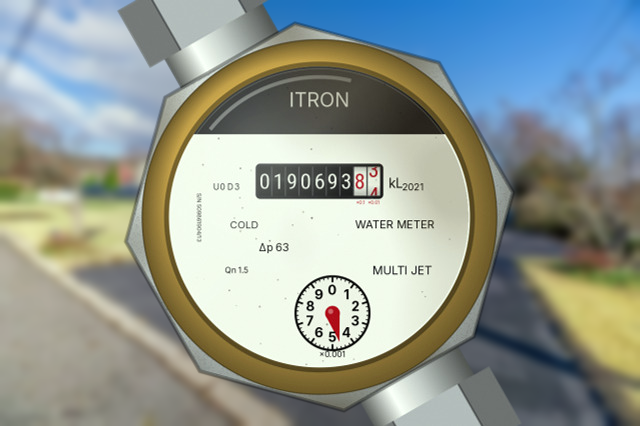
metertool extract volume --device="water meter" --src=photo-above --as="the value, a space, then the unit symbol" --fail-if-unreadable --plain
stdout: 190693.834 kL
